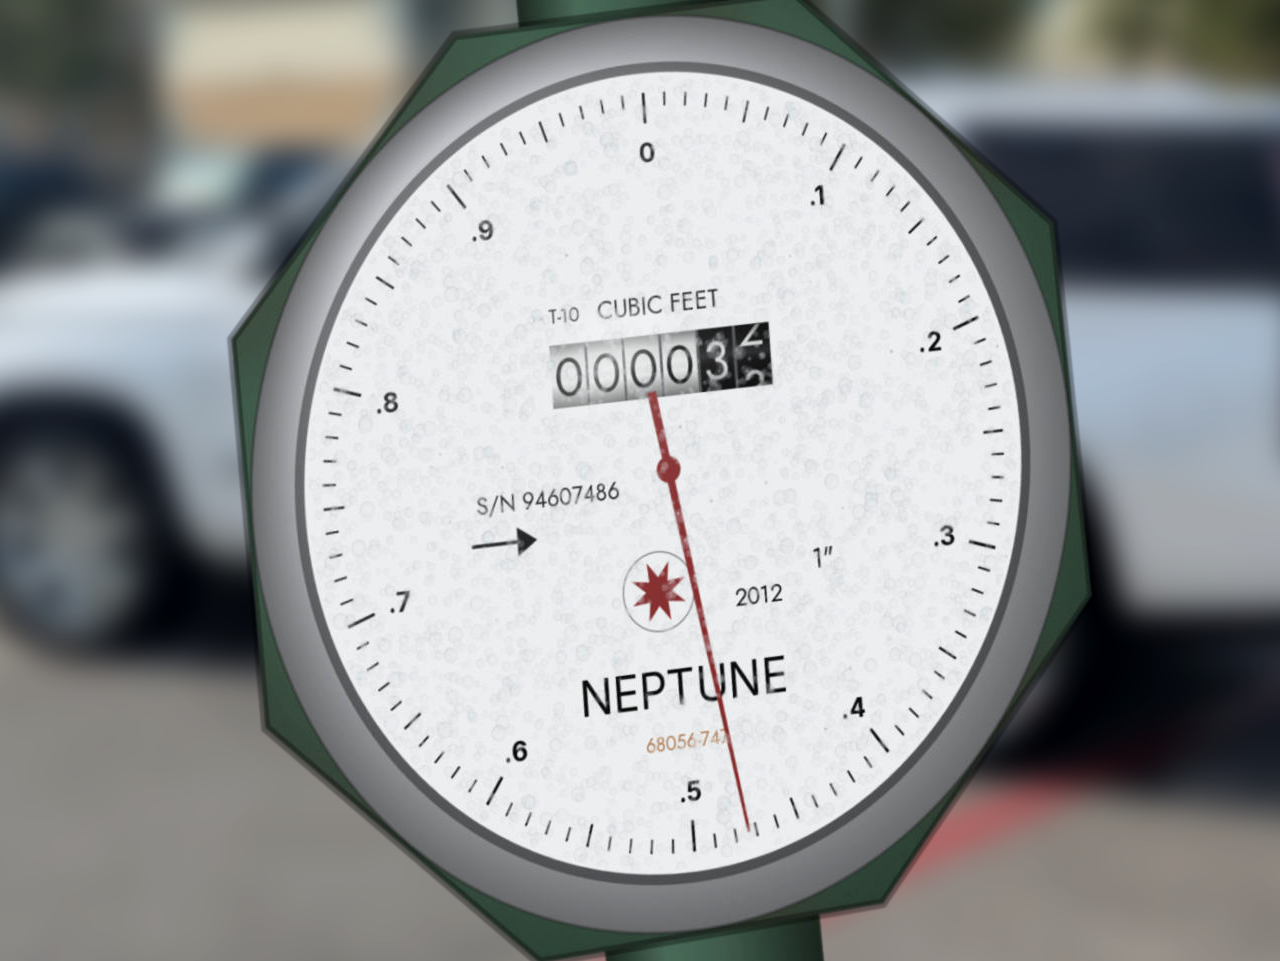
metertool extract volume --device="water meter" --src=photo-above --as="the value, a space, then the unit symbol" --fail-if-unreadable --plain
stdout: 32.47 ft³
